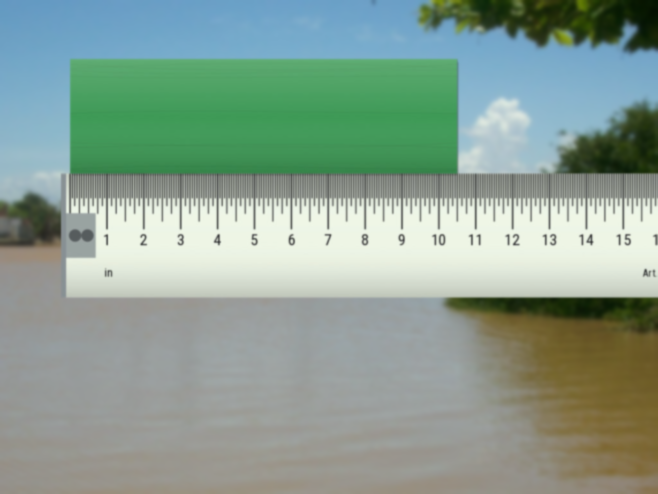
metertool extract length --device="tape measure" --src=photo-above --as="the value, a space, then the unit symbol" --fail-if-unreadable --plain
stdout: 10.5 in
